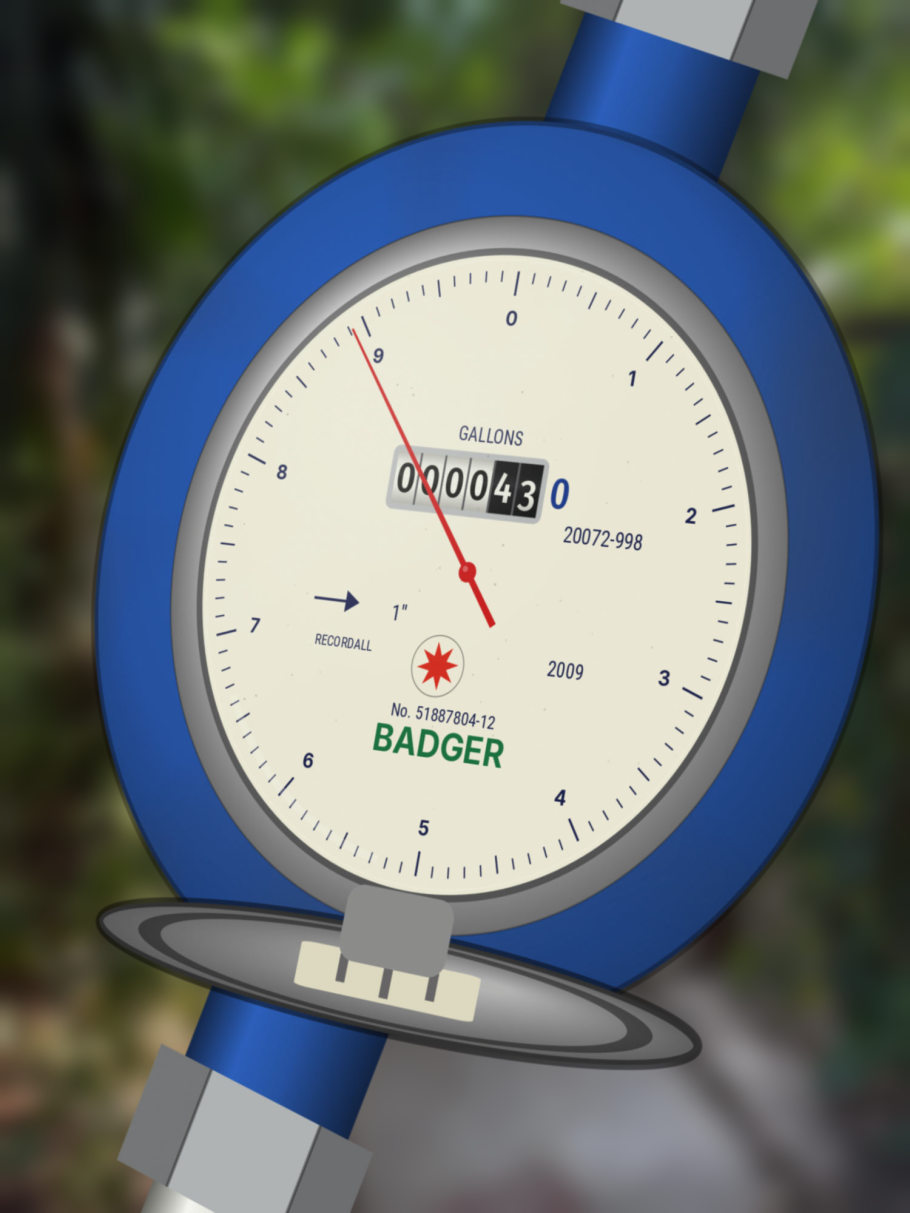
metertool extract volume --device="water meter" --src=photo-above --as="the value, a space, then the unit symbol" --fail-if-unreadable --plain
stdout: 428.9 gal
